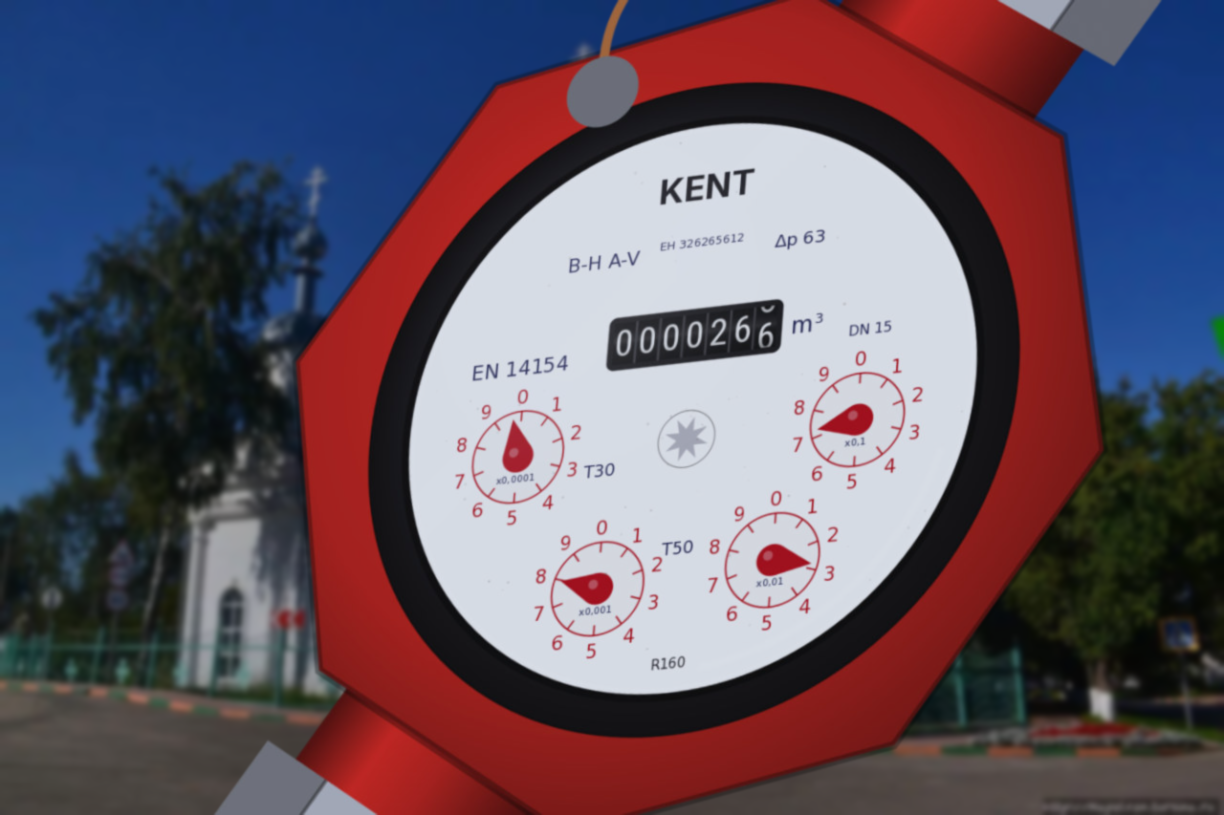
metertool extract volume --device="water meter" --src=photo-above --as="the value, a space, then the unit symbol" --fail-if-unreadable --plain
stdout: 265.7279 m³
